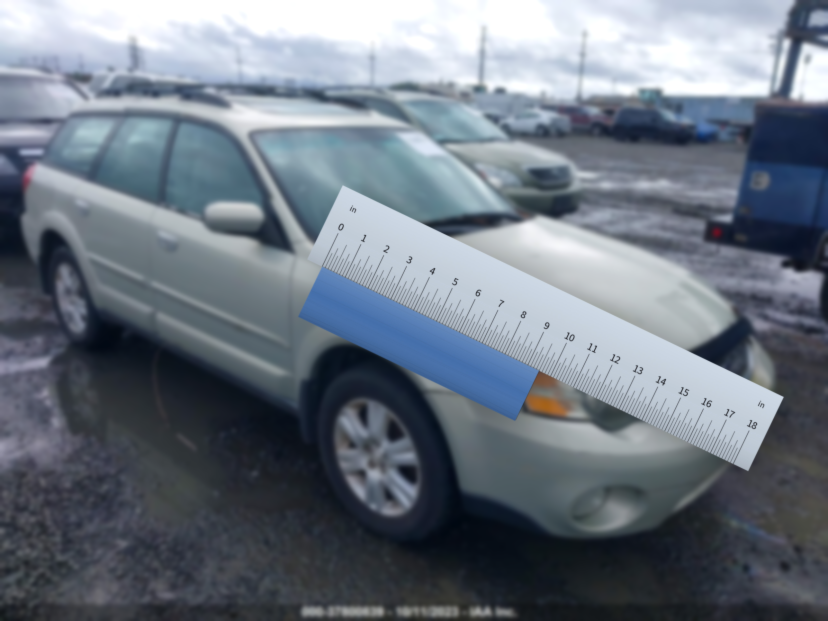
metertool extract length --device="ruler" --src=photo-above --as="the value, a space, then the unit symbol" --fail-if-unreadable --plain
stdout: 9.5 in
